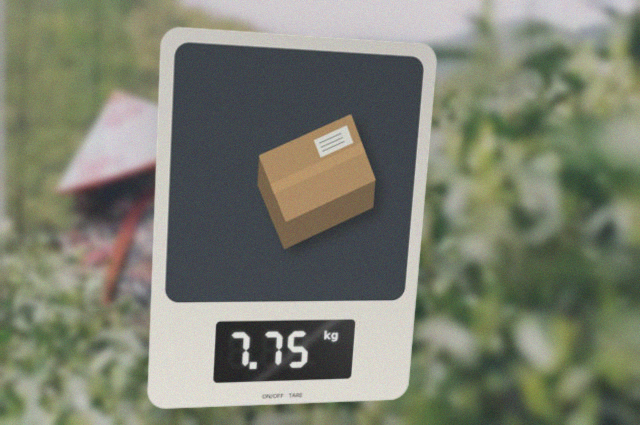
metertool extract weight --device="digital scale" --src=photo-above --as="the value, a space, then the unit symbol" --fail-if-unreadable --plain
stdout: 7.75 kg
